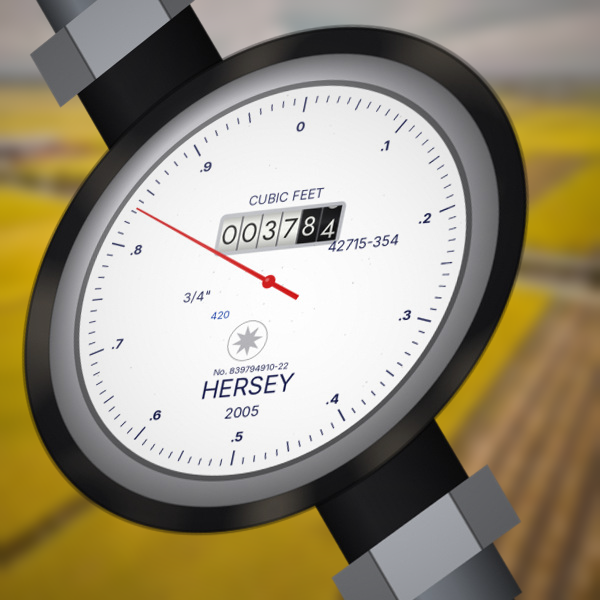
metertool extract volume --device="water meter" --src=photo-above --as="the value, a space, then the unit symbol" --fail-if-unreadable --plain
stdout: 3783.83 ft³
